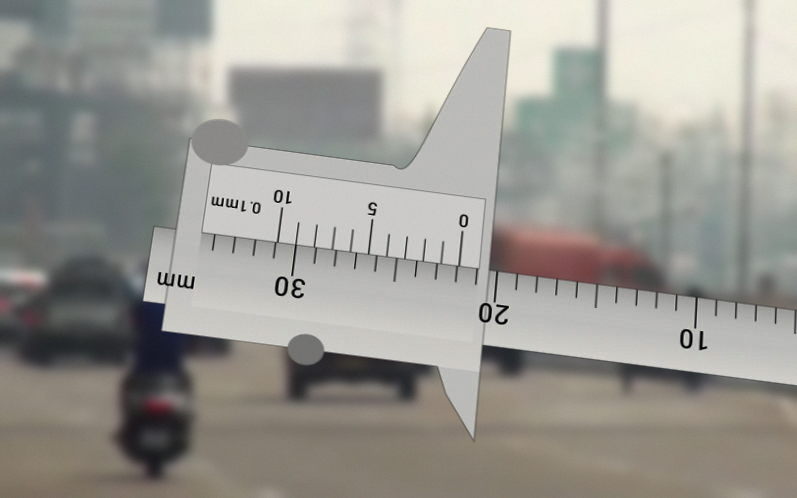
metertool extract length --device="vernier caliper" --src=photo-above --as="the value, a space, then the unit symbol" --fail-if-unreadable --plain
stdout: 21.9 mm
